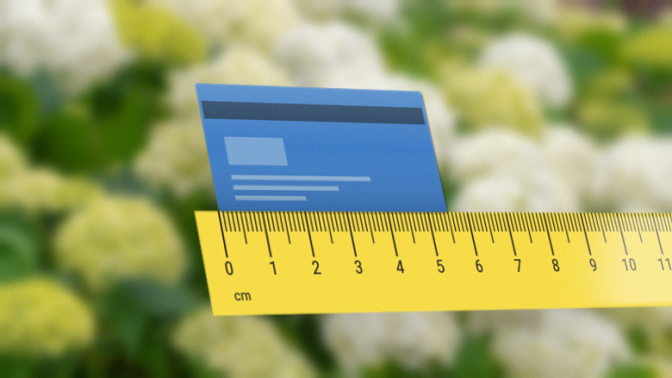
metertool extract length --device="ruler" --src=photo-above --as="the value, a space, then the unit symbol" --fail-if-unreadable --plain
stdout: 5.5 cm
